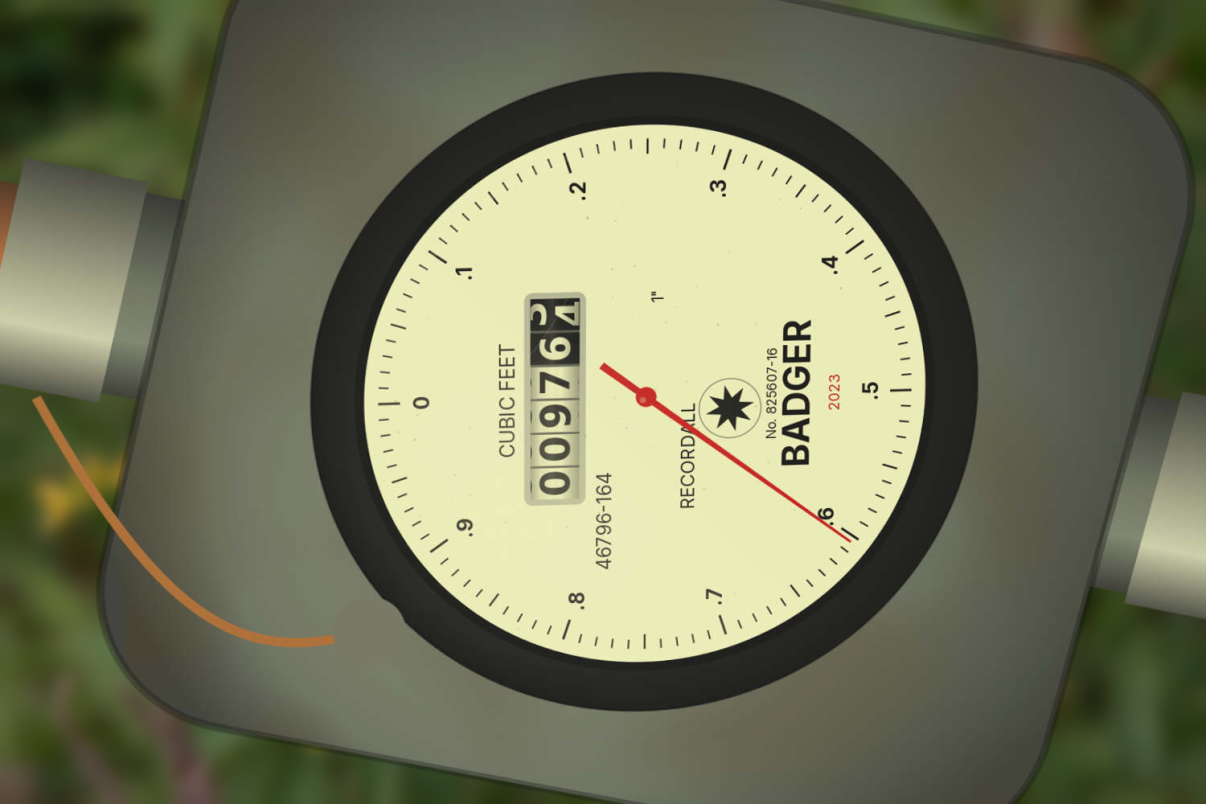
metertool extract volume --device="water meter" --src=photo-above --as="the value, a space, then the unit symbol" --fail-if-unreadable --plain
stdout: 9763.60 ft³
